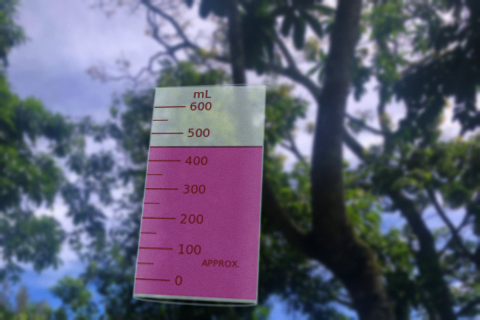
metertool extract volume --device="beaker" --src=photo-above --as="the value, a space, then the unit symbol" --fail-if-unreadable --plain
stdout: 450 mL
